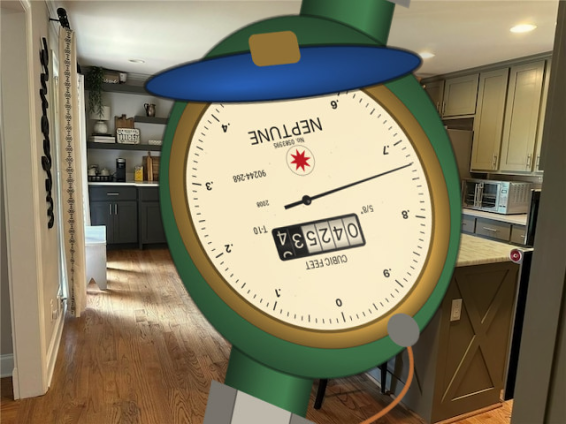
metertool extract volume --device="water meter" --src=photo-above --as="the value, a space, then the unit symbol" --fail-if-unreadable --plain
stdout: 42533.73 ft³
